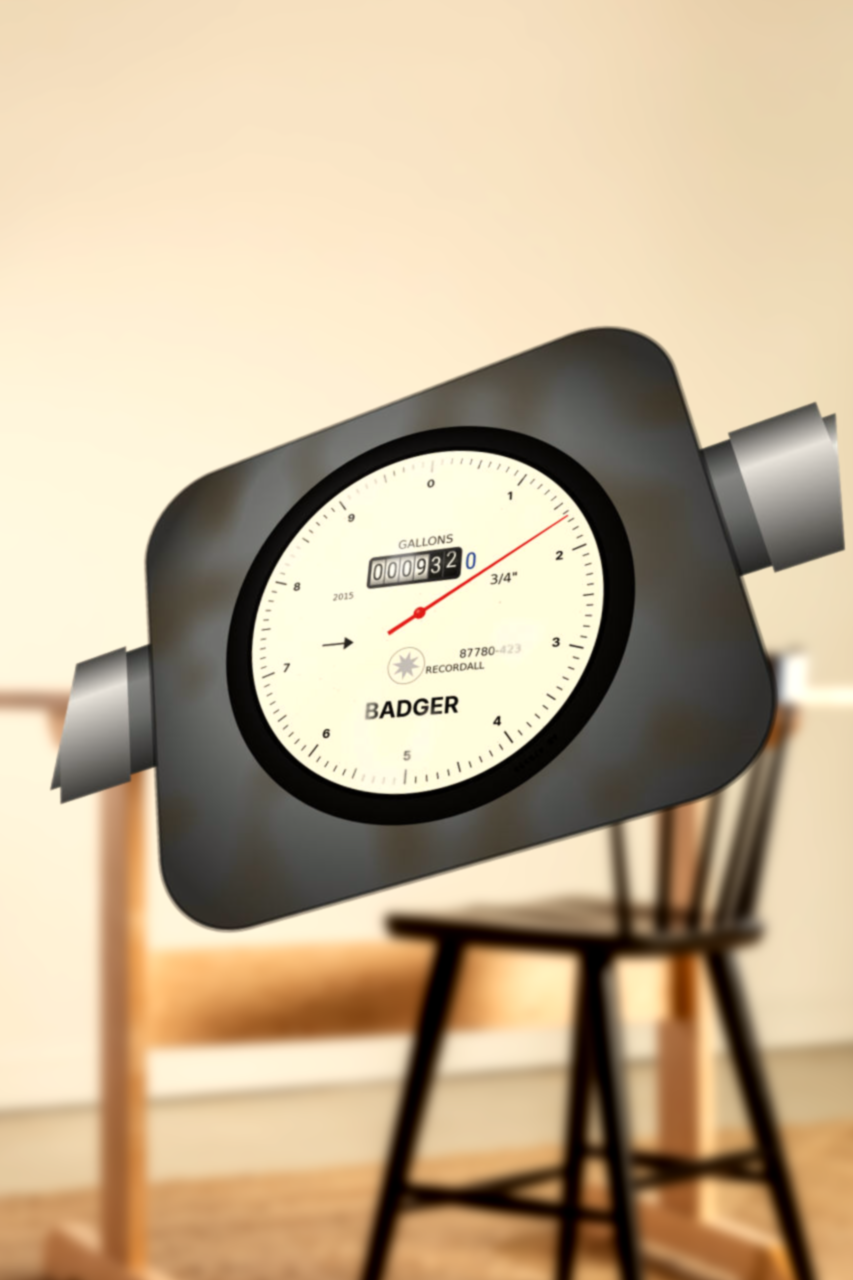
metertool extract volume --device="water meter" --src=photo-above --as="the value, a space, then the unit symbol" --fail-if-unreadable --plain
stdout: 9321.6 gal
